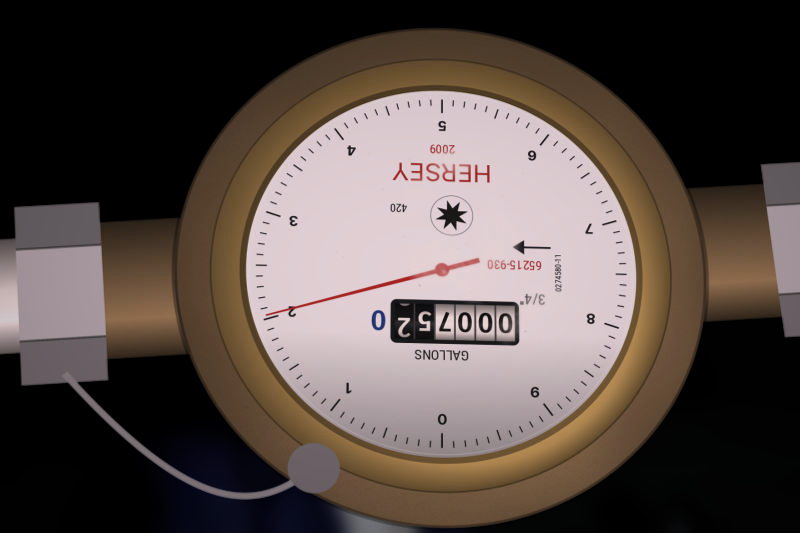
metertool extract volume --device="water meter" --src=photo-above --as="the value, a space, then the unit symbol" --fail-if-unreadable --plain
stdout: 7522.0 gal
